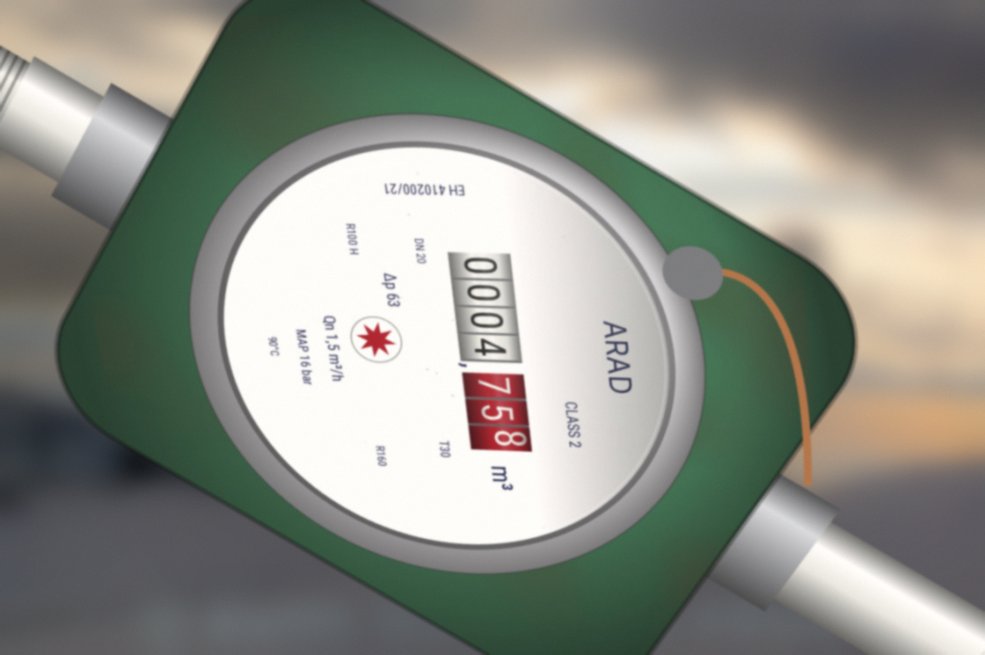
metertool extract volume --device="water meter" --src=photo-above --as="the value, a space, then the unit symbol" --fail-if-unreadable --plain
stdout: 4.758 m³
